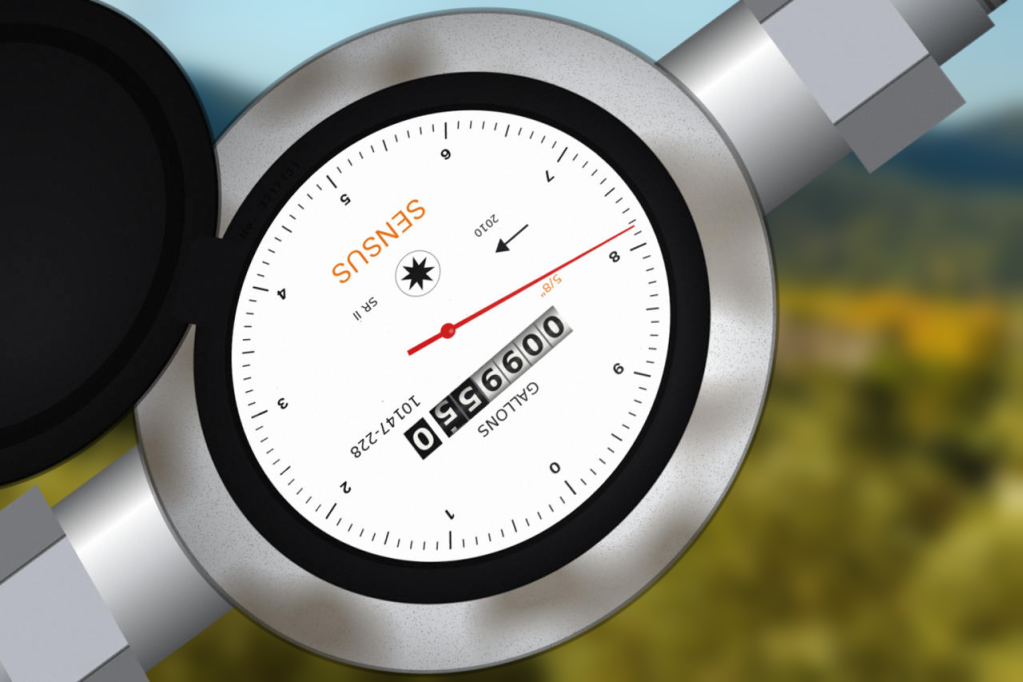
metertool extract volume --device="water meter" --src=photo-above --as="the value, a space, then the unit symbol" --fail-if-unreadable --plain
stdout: 99547.8 gal
